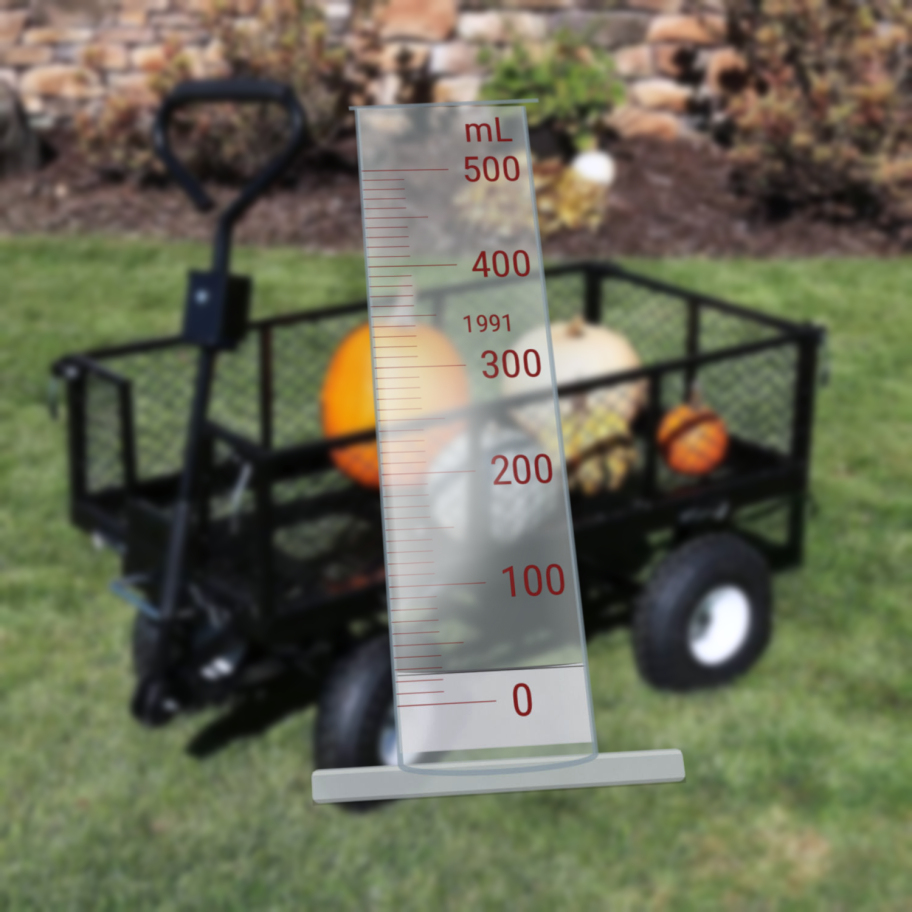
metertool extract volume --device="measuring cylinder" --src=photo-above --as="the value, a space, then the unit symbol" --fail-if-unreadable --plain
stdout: 25 mL
